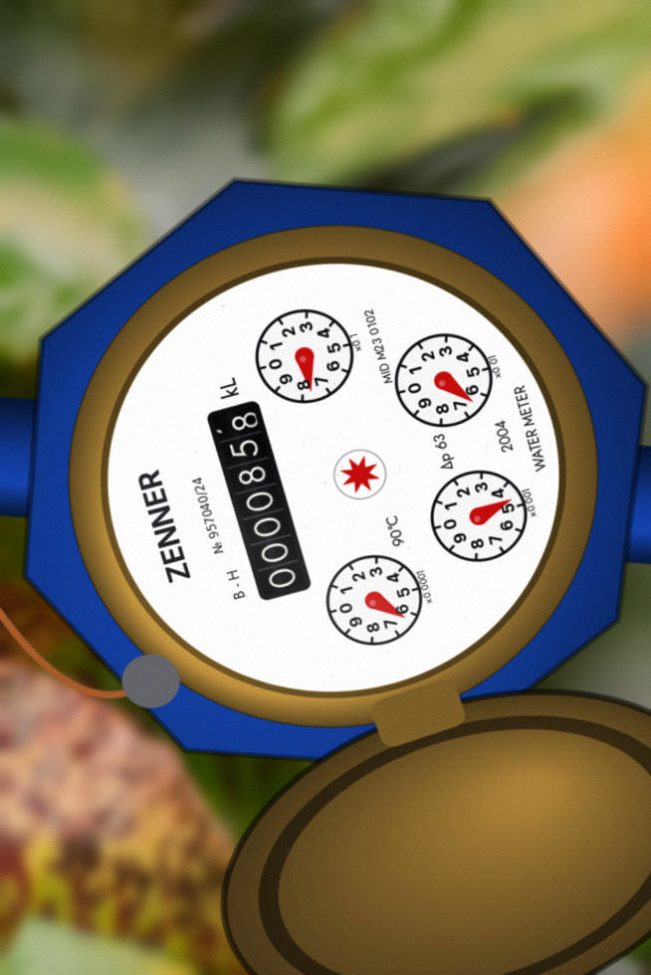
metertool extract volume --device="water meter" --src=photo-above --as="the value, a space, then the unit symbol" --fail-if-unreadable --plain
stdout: 857.7646 kL
